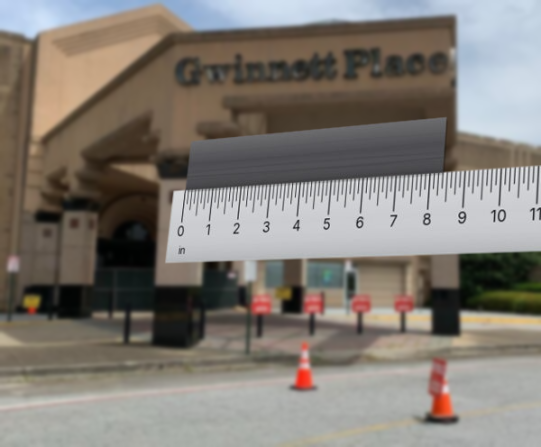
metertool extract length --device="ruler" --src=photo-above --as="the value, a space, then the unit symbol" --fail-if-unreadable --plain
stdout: 8.375 in
